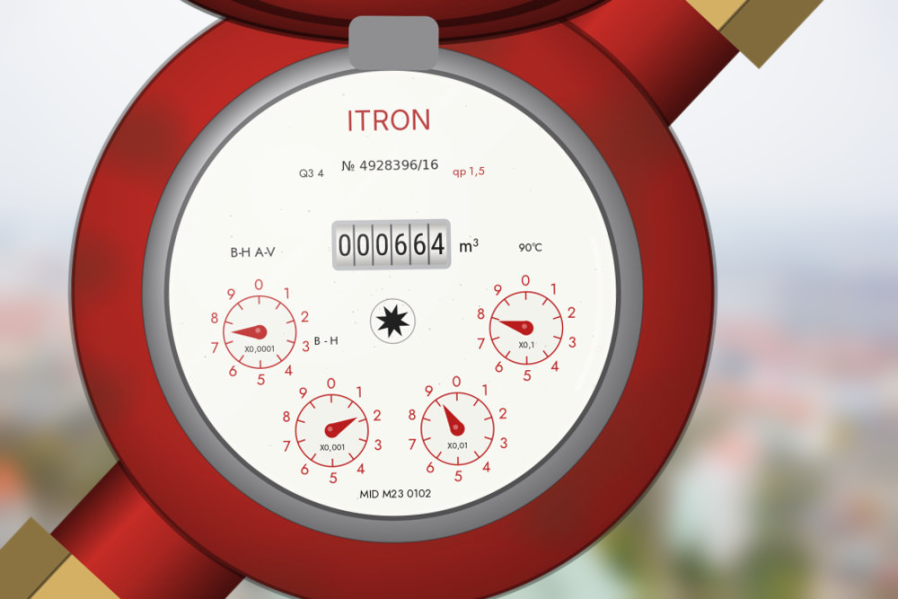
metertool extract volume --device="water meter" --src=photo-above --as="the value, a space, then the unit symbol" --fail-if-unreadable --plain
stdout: 664.7917 m³
